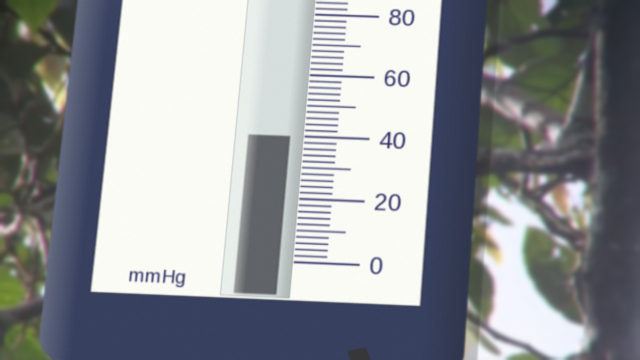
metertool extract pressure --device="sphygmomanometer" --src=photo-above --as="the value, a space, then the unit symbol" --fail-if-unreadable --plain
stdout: 40 mmHg
